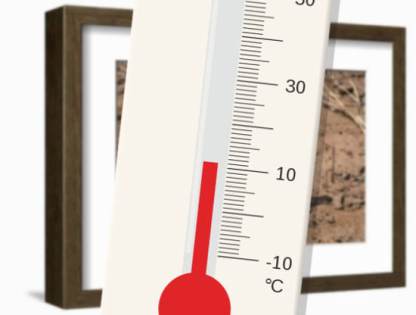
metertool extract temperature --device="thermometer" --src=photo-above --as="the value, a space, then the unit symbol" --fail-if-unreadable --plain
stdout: 11 °C
